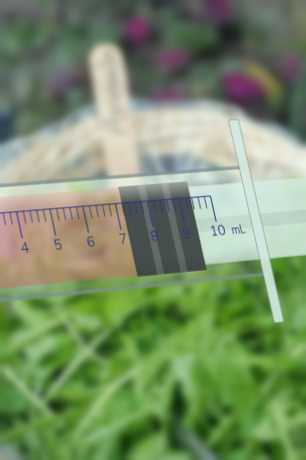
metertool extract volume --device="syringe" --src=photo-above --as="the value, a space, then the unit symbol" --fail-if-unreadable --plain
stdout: 7.2 mL
